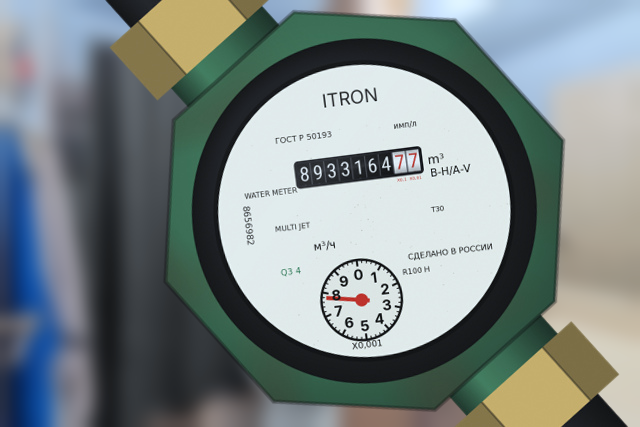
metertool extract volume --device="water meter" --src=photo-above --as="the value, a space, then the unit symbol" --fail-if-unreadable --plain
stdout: 8933164.777 m³
